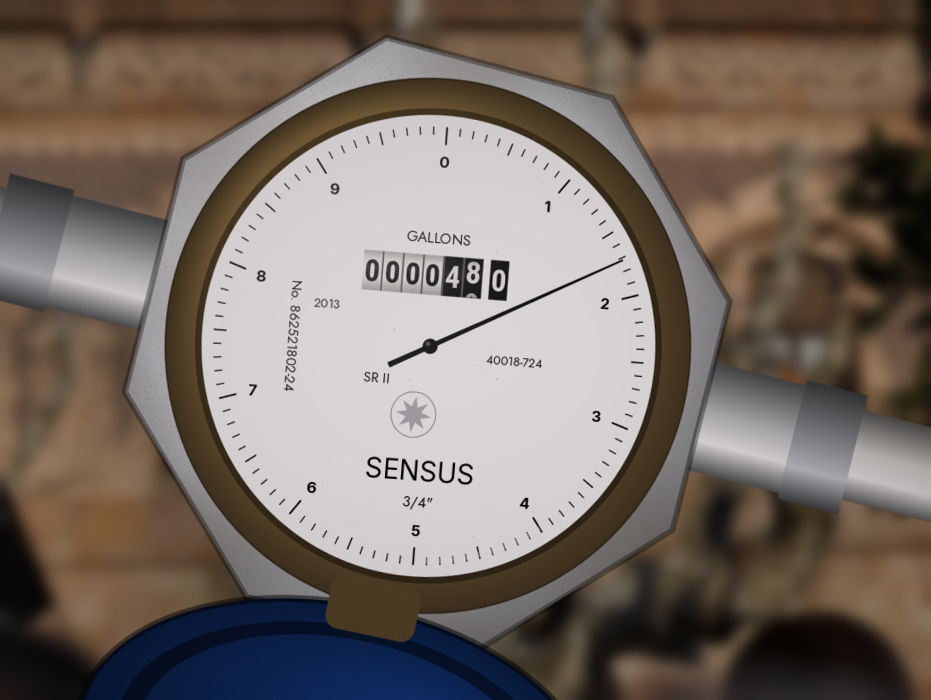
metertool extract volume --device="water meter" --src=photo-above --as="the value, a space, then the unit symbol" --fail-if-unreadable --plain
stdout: 481.7 gal
